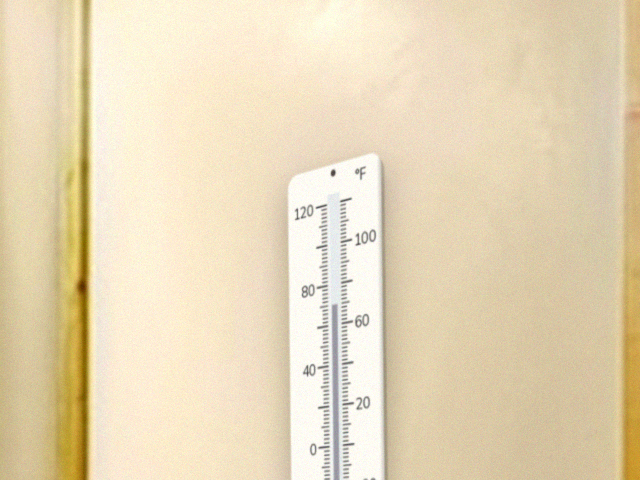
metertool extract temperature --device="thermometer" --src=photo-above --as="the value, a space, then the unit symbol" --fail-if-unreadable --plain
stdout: 70 °F
